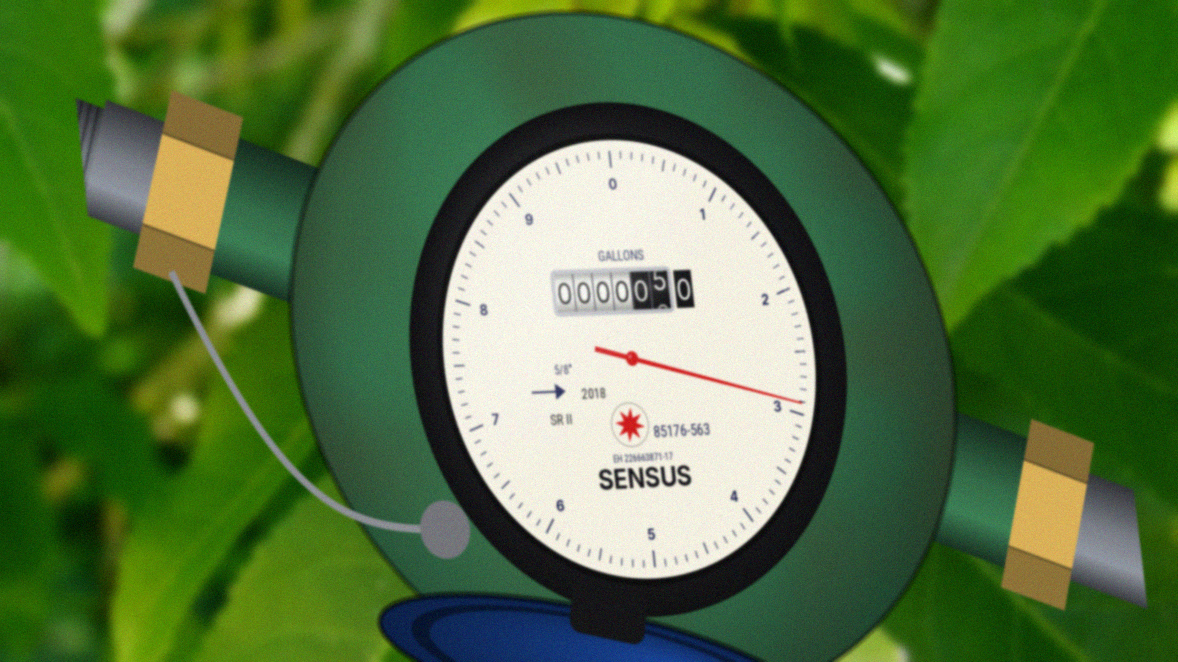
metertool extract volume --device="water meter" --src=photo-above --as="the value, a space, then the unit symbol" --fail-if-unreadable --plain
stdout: 52.9 gal
